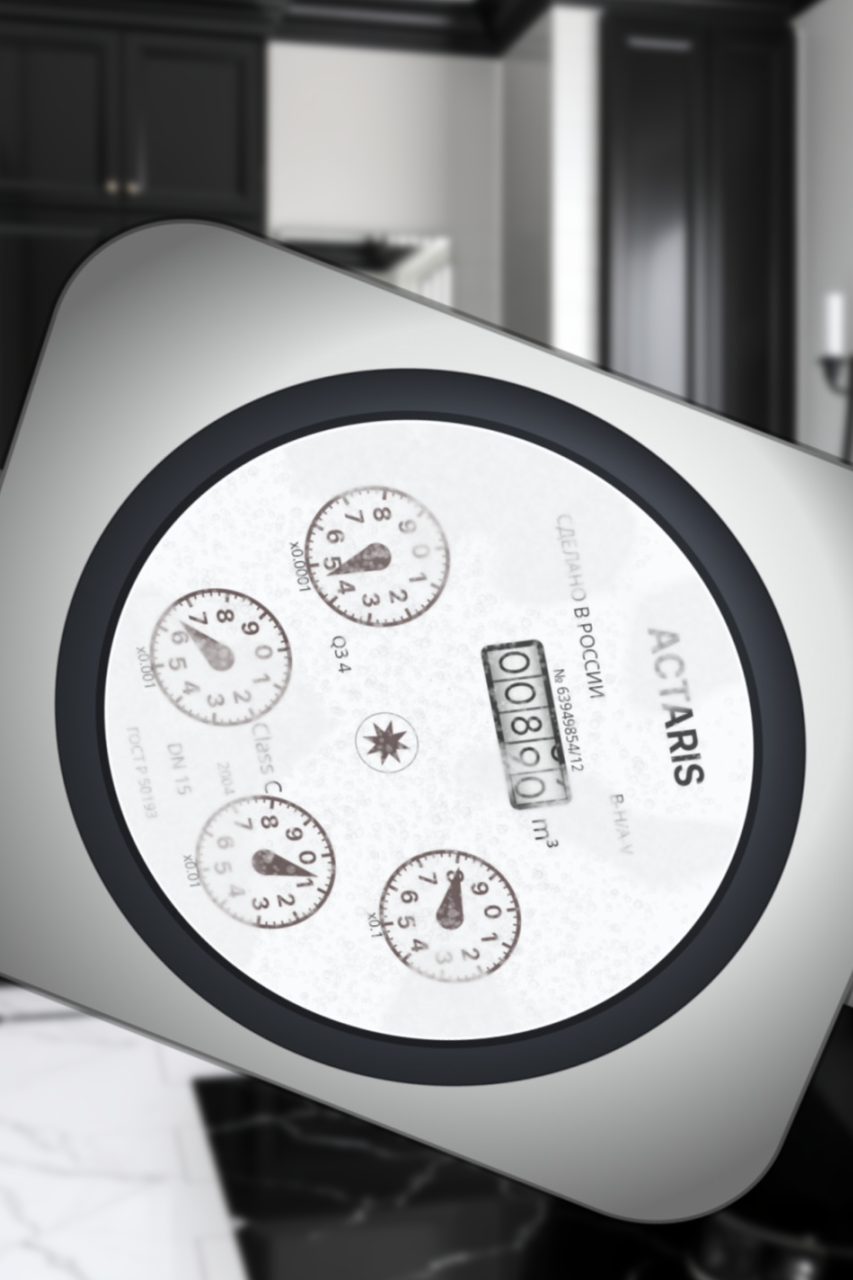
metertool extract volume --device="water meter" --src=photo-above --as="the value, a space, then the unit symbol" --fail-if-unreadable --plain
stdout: 889.8064 m³
